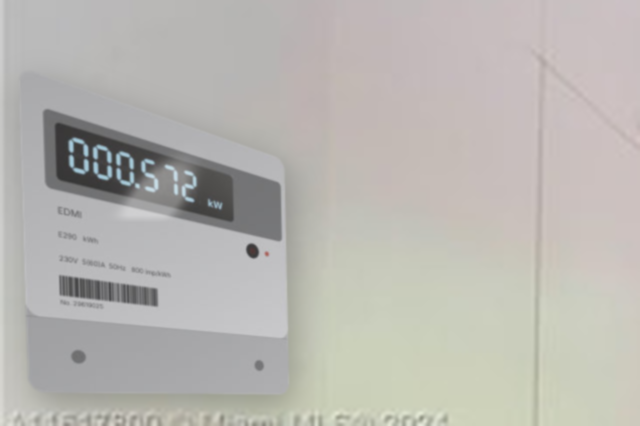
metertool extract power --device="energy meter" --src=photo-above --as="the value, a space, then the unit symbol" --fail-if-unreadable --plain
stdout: 0.572 kW
